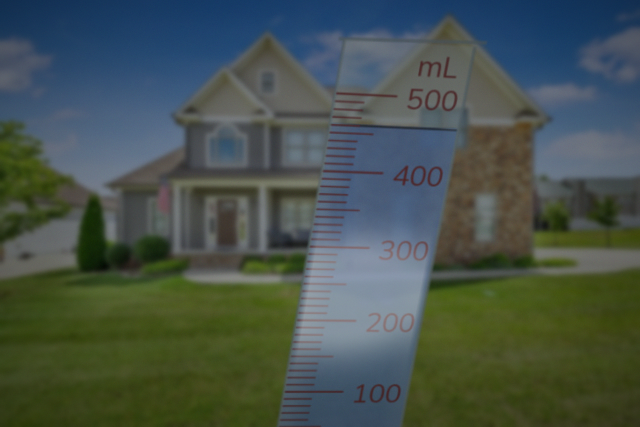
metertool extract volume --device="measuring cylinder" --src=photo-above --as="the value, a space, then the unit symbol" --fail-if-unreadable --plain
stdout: 460 mL
